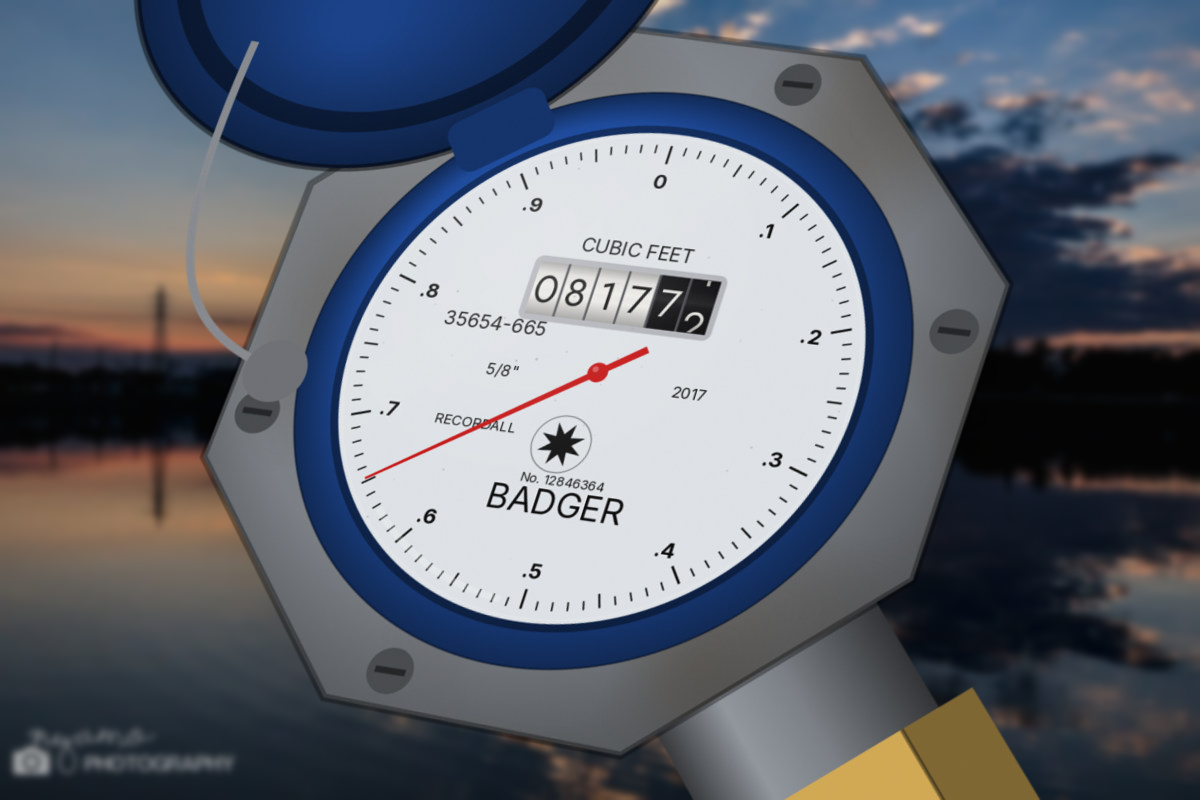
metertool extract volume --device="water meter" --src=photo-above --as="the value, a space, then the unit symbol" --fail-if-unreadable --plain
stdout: 81771.65 ft³
